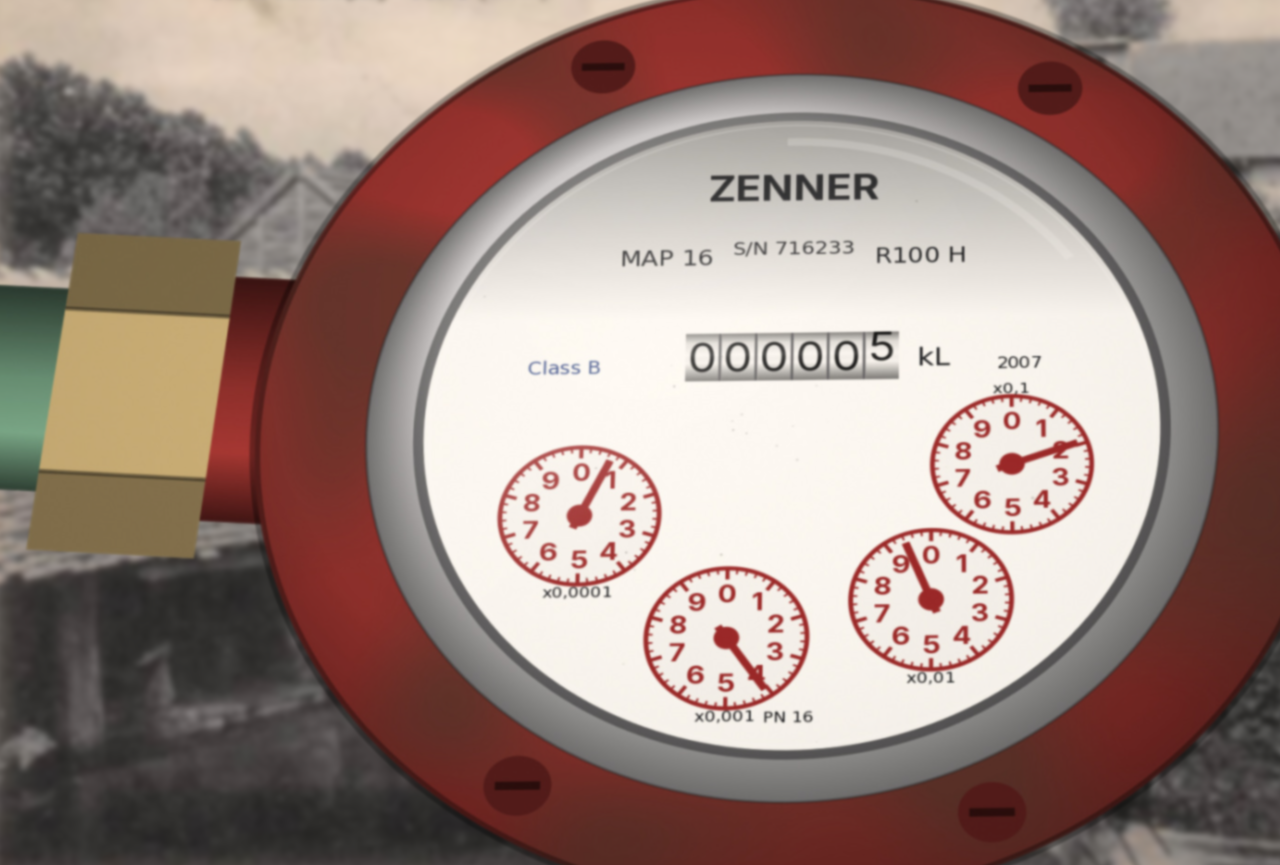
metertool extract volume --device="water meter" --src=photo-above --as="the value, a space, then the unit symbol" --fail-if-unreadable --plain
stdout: 5.1940 kL
